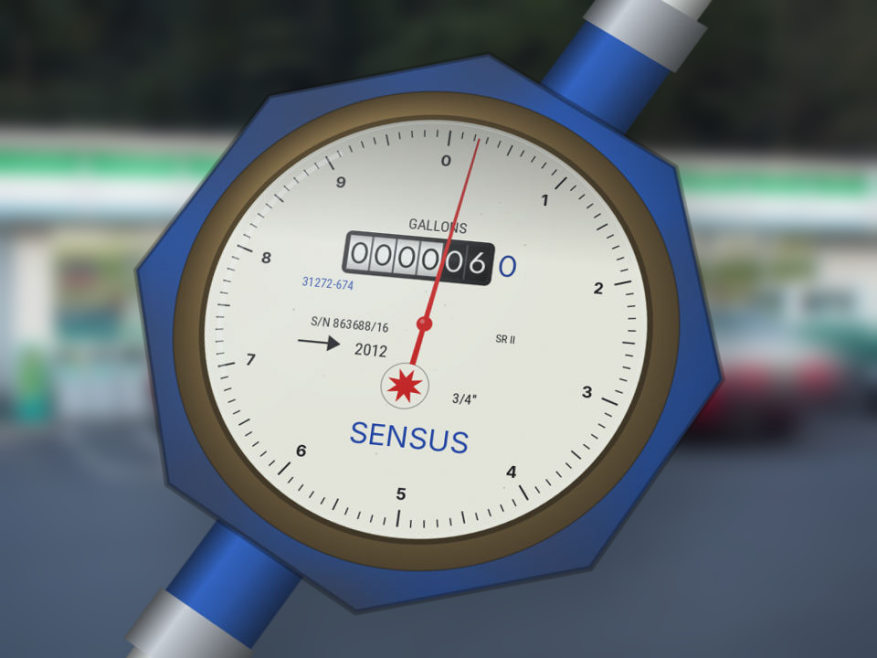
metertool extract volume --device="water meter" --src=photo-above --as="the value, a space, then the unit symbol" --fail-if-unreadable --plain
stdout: 60.2 gal
